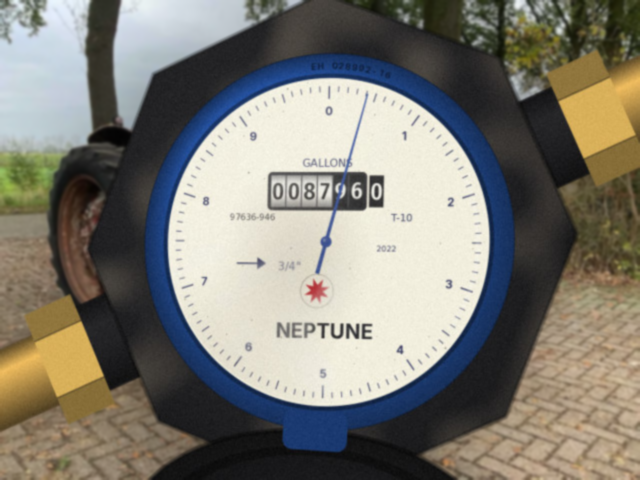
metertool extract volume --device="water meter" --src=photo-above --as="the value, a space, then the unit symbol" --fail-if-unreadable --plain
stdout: 87960.4 gal
